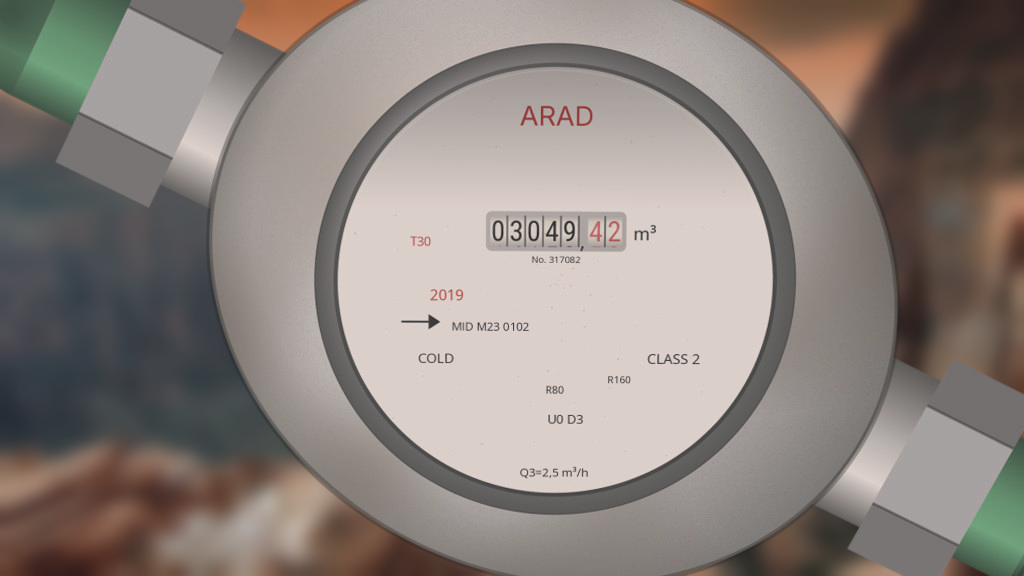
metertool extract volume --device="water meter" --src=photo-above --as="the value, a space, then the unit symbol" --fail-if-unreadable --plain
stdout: 3049.42 m³
